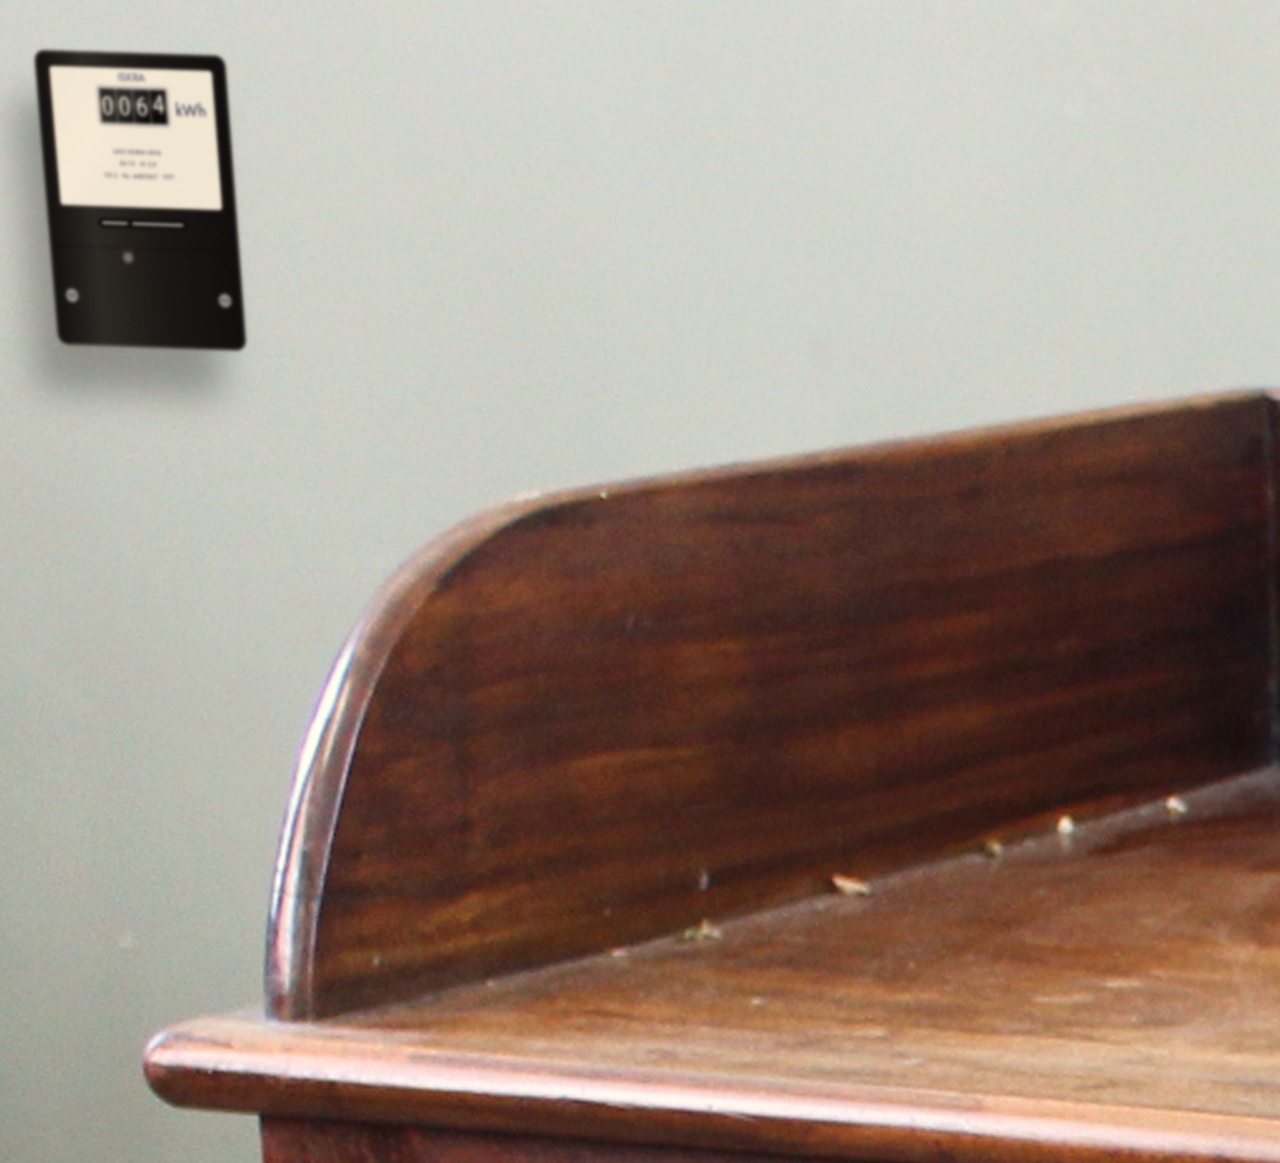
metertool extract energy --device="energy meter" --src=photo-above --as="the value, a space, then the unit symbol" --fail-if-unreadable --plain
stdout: 64 kWh
